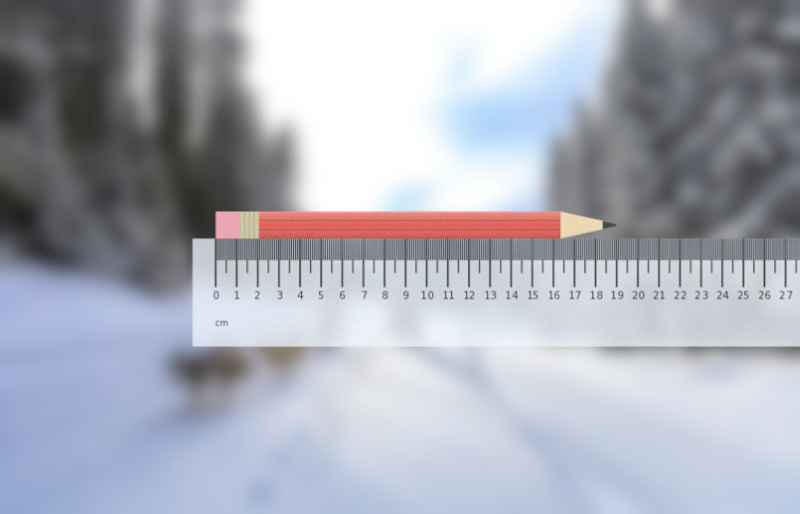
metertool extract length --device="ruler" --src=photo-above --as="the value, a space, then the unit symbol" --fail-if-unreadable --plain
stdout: 19 cm
